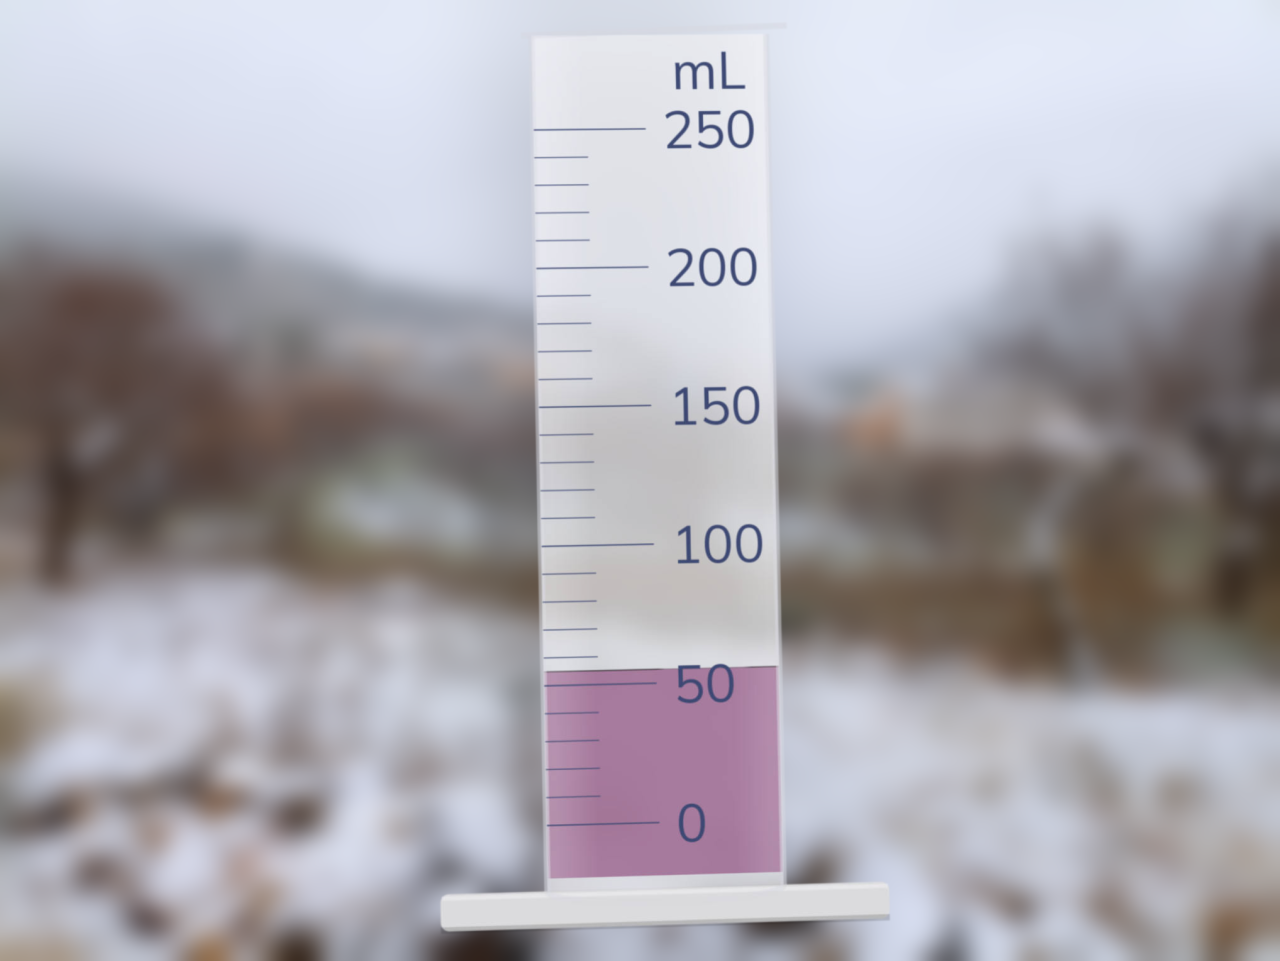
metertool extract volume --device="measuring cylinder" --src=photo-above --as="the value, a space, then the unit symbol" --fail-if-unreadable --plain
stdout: 55 mL
